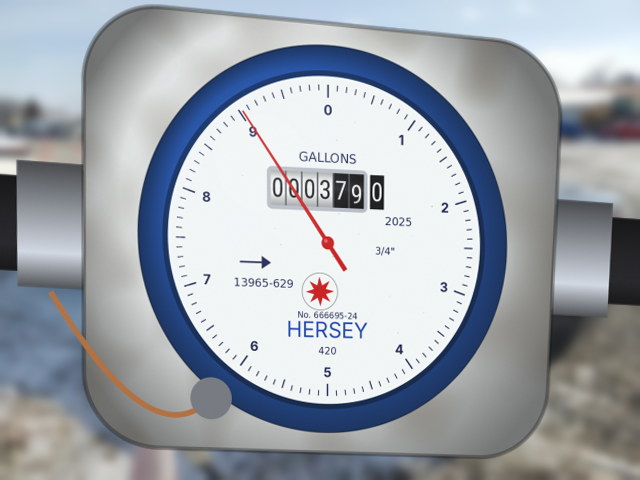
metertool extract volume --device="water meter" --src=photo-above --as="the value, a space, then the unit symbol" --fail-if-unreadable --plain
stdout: 3789.0 gal
